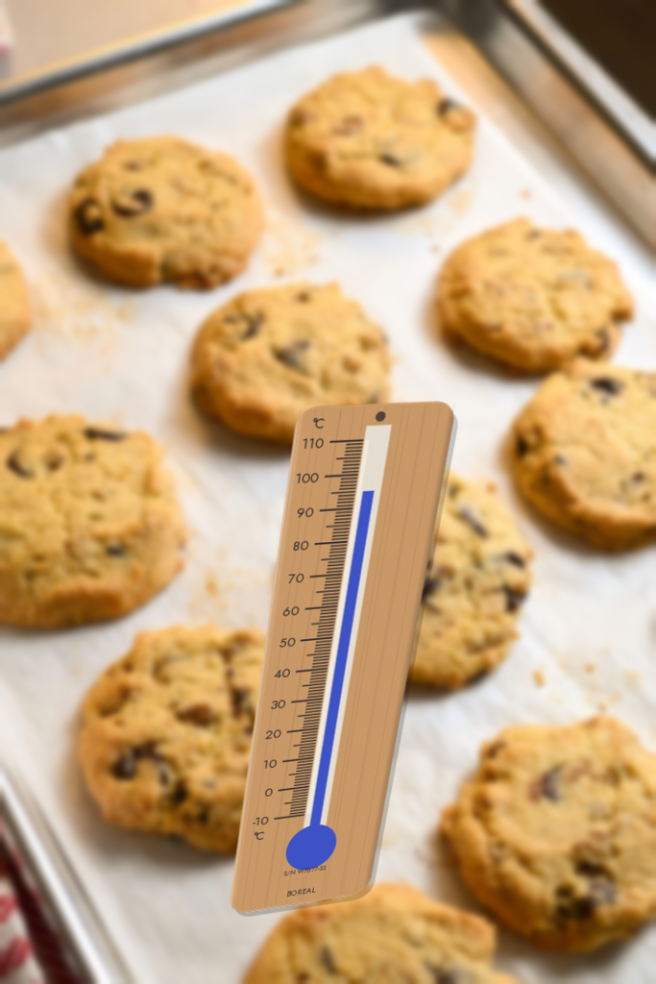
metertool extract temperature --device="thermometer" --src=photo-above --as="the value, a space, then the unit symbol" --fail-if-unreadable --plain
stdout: 95 °C
